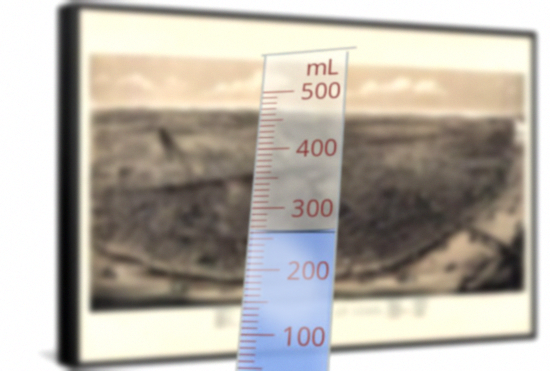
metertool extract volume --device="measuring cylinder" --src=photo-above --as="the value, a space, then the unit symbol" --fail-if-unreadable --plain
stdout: 260 mL
